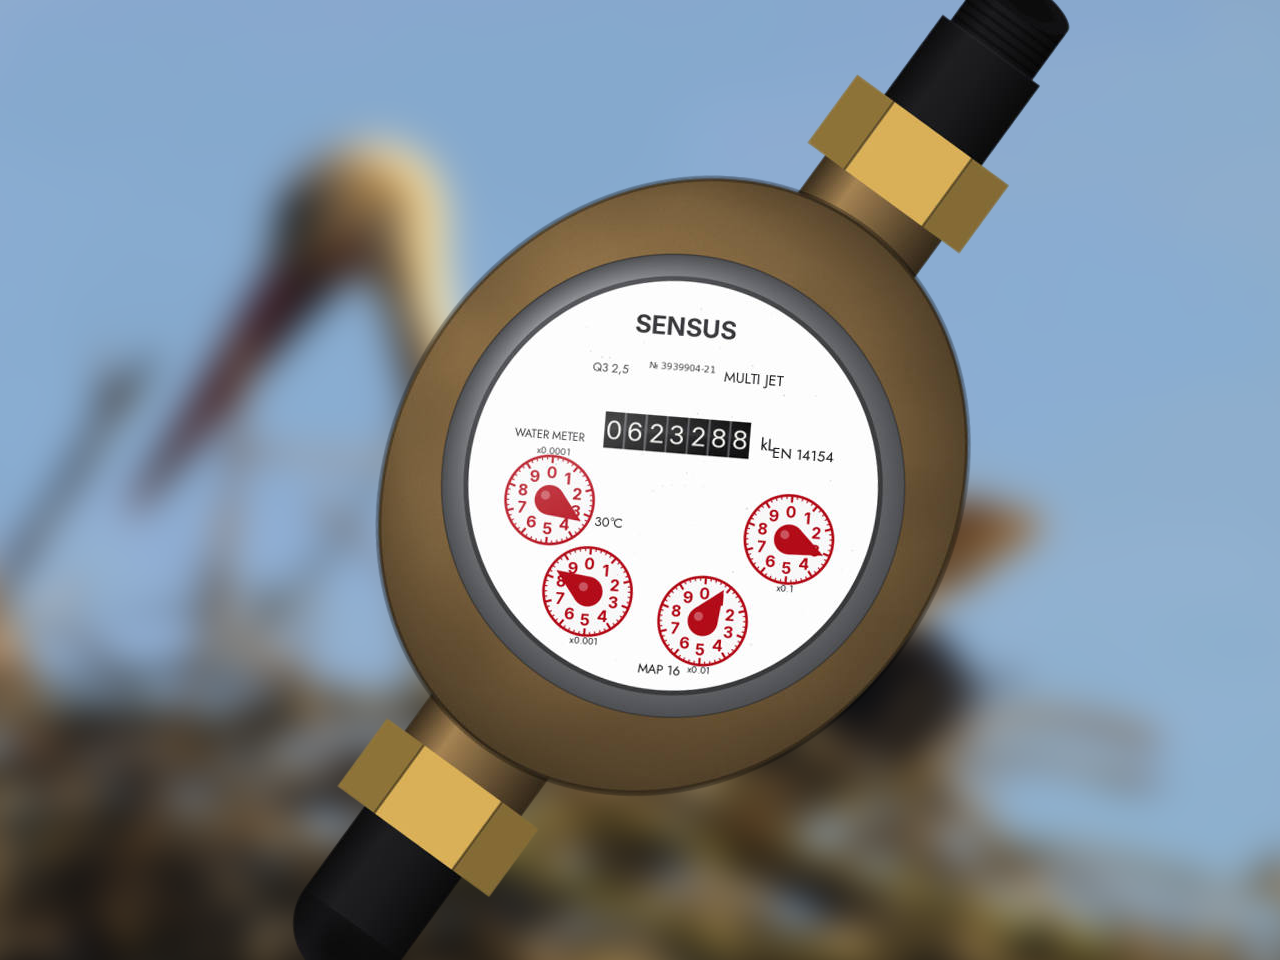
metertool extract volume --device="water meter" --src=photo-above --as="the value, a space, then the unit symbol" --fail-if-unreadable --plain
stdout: 623288.3083 kL
